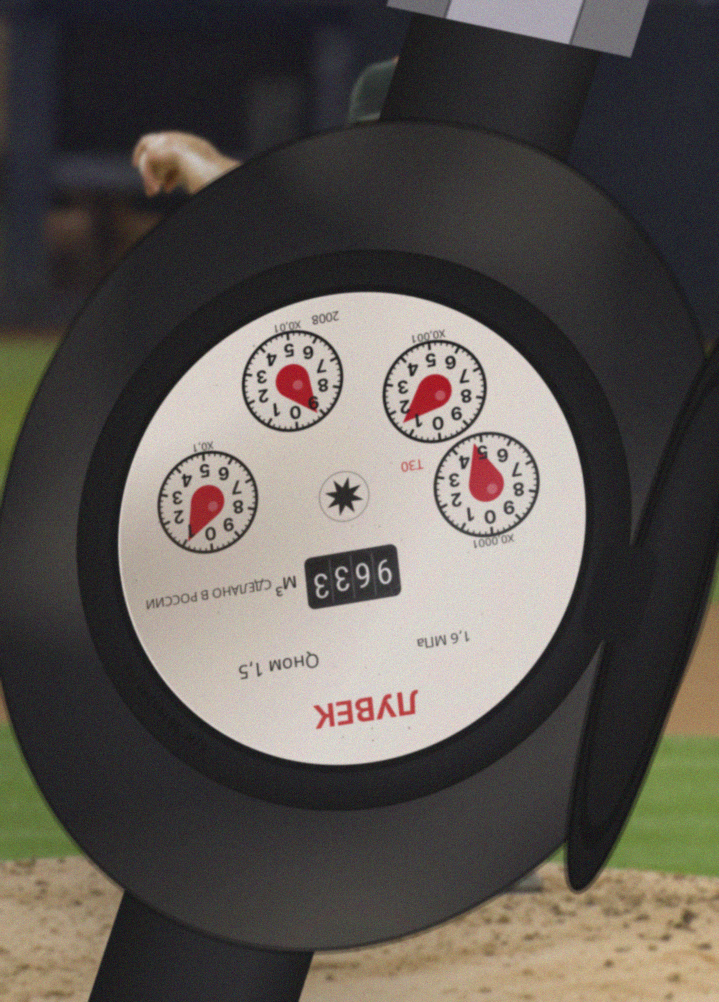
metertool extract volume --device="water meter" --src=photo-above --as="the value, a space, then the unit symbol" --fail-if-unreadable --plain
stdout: 9633.0914 m³
